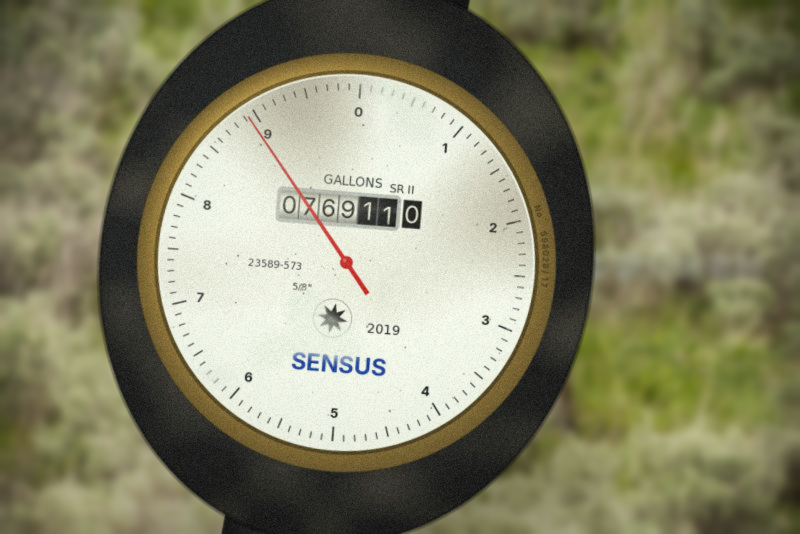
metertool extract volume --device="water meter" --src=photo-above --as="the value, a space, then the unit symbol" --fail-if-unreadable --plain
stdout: 769108.9 gal
